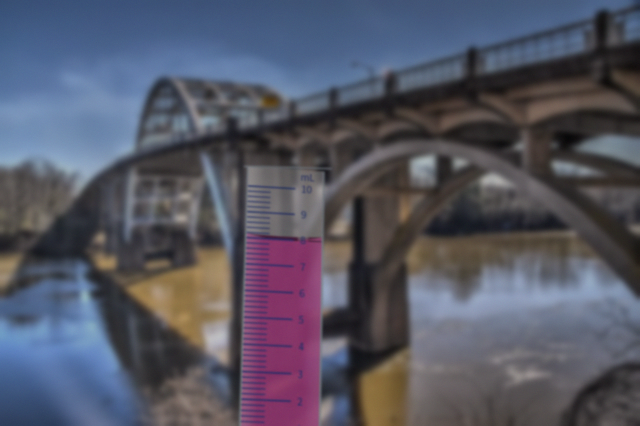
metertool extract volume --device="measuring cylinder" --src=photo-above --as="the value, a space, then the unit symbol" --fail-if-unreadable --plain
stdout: 8 mL
